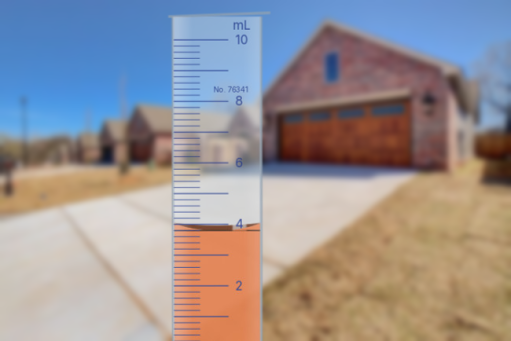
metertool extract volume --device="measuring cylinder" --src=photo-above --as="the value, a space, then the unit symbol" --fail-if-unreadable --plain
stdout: 3.8 mL
